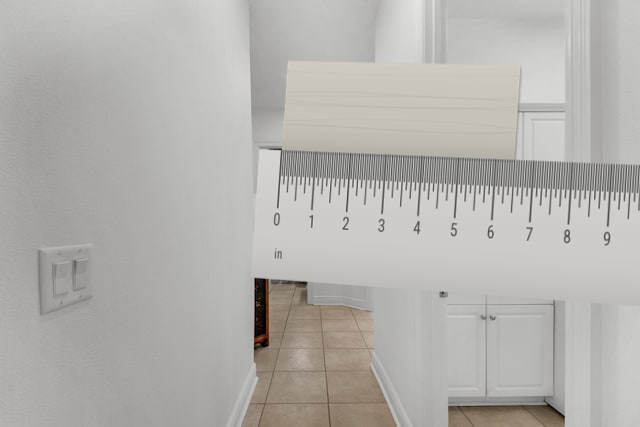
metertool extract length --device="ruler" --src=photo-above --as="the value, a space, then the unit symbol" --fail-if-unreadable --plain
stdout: 6.5 in
